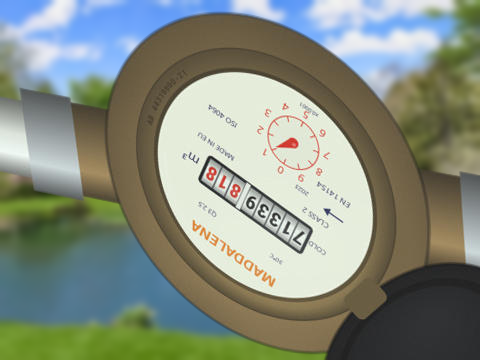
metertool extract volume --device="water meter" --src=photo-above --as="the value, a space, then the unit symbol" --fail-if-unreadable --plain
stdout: 71339.8181 m³
